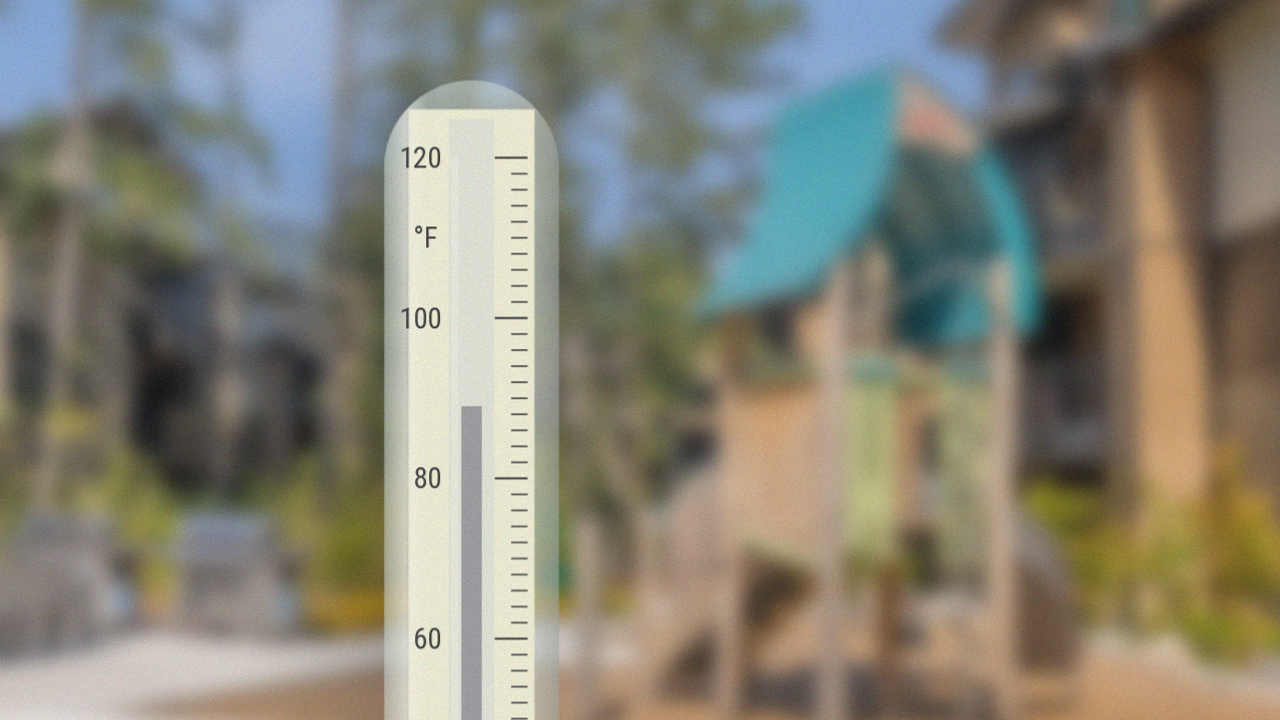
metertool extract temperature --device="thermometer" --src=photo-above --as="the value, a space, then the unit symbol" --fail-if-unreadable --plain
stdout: 89 °F
